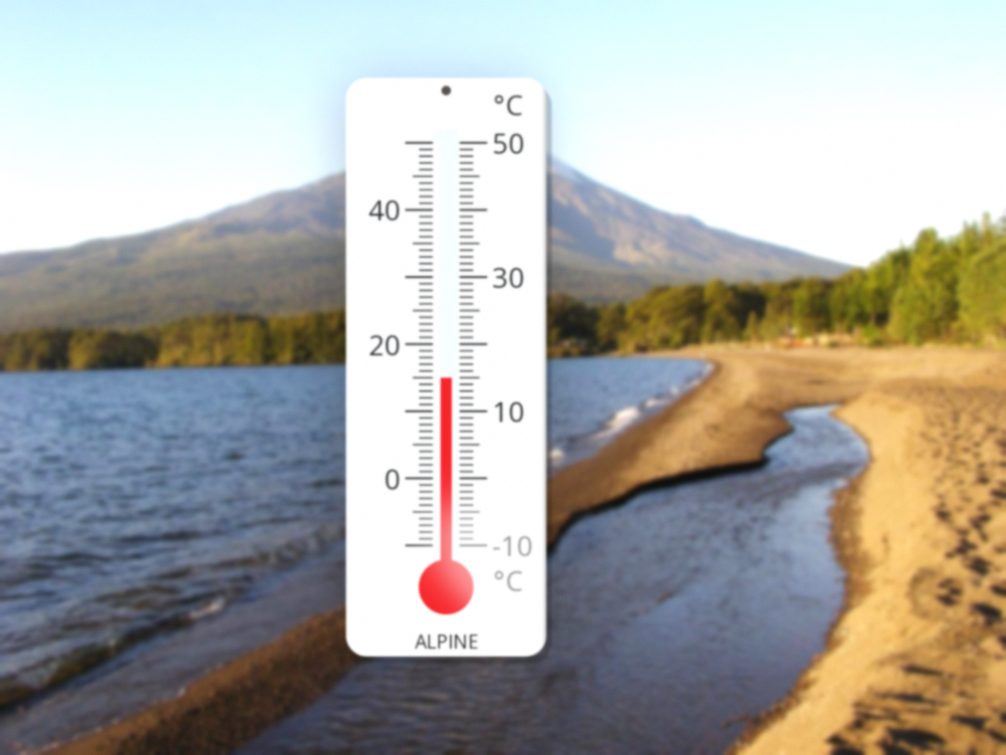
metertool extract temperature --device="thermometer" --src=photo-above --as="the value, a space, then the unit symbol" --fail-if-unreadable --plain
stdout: 15 °C
